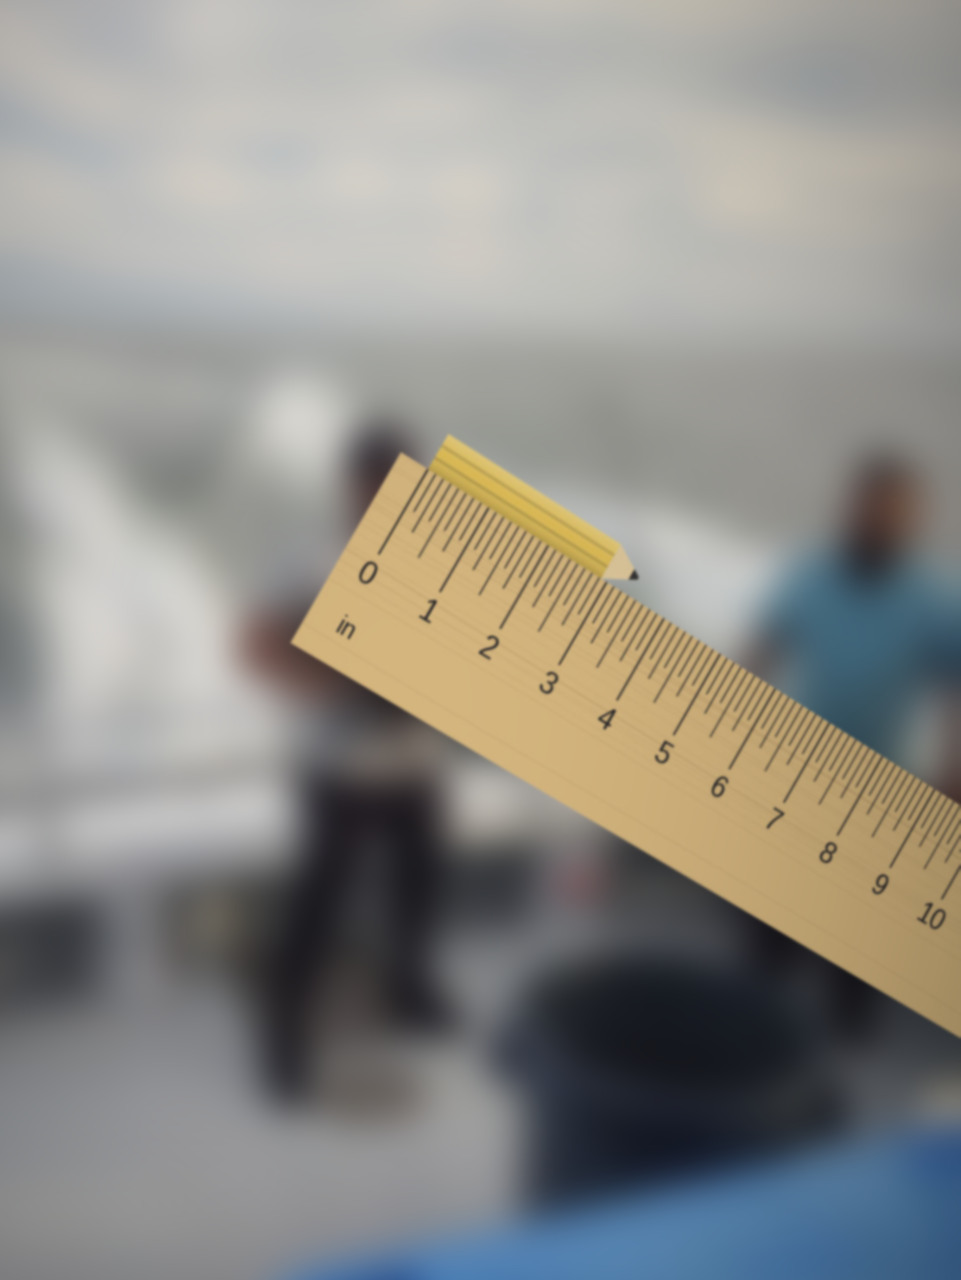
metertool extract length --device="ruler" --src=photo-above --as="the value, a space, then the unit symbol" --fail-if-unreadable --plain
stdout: 3.375 in
